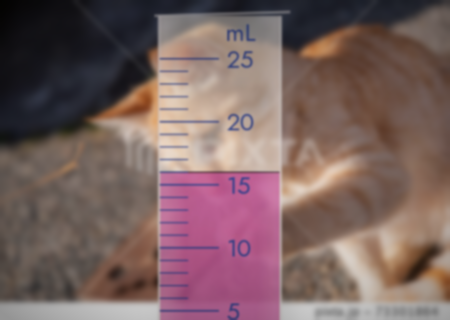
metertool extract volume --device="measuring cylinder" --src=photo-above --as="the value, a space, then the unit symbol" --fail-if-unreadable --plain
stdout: 16 mL
